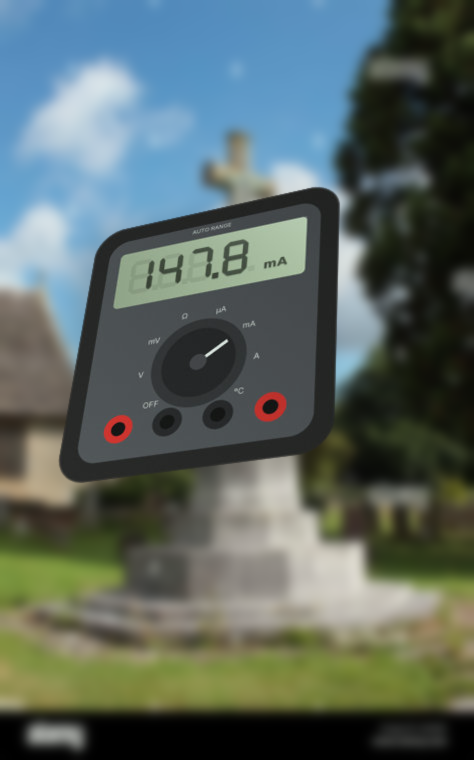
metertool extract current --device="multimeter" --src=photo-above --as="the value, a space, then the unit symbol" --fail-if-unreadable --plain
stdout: 147.8 mA
